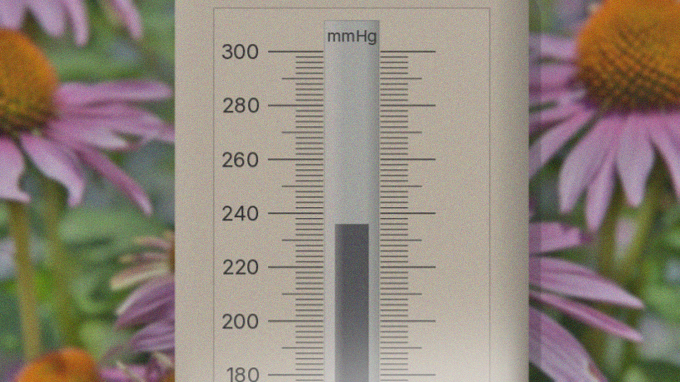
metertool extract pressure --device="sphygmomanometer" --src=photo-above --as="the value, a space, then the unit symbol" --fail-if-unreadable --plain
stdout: 236 mmHg
